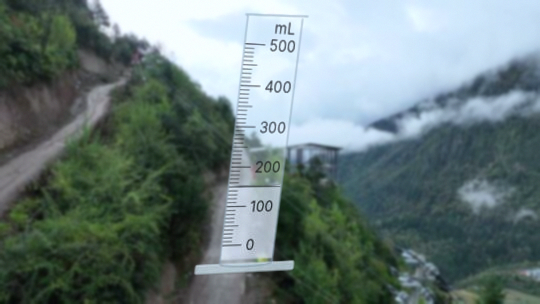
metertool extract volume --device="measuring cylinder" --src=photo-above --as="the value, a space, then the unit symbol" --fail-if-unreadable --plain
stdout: 150 mL
